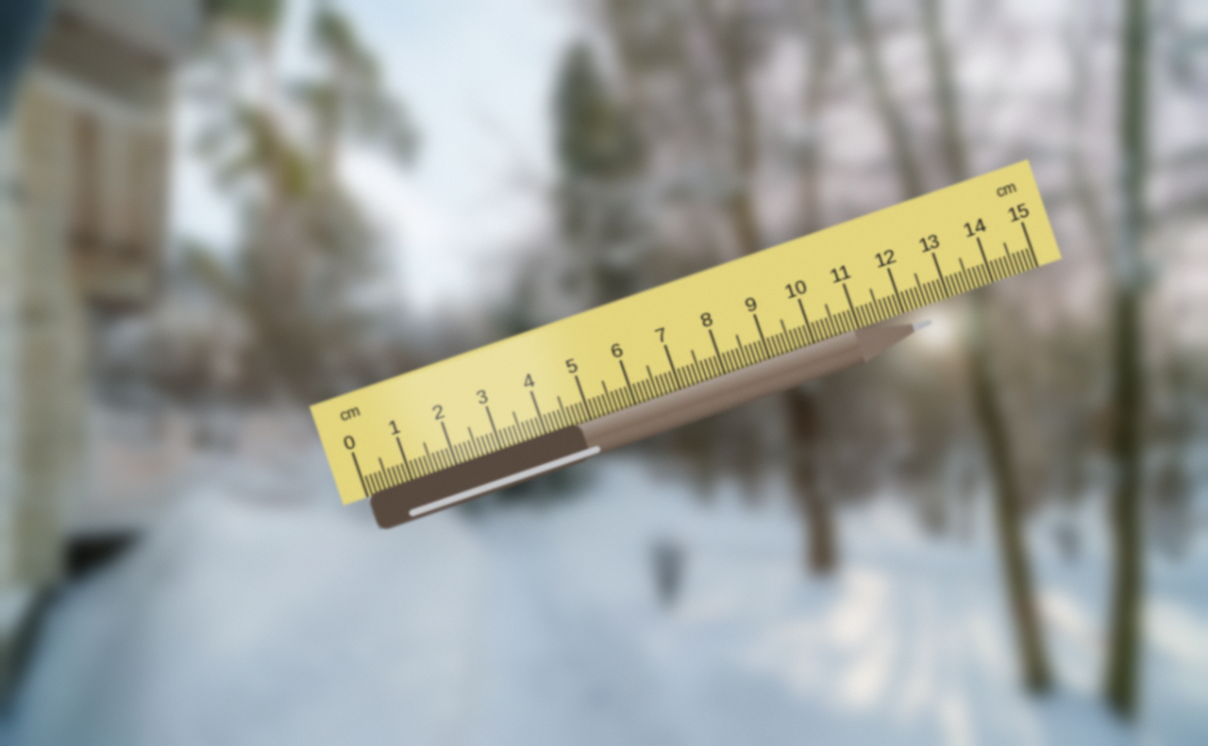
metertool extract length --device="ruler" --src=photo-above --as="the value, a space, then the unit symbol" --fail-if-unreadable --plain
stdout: 12.5 cm
